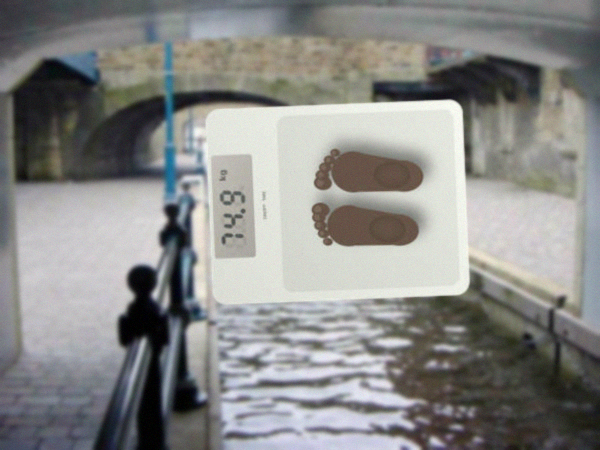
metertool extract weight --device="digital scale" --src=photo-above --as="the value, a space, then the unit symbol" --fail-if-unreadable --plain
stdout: 74.9 kg
